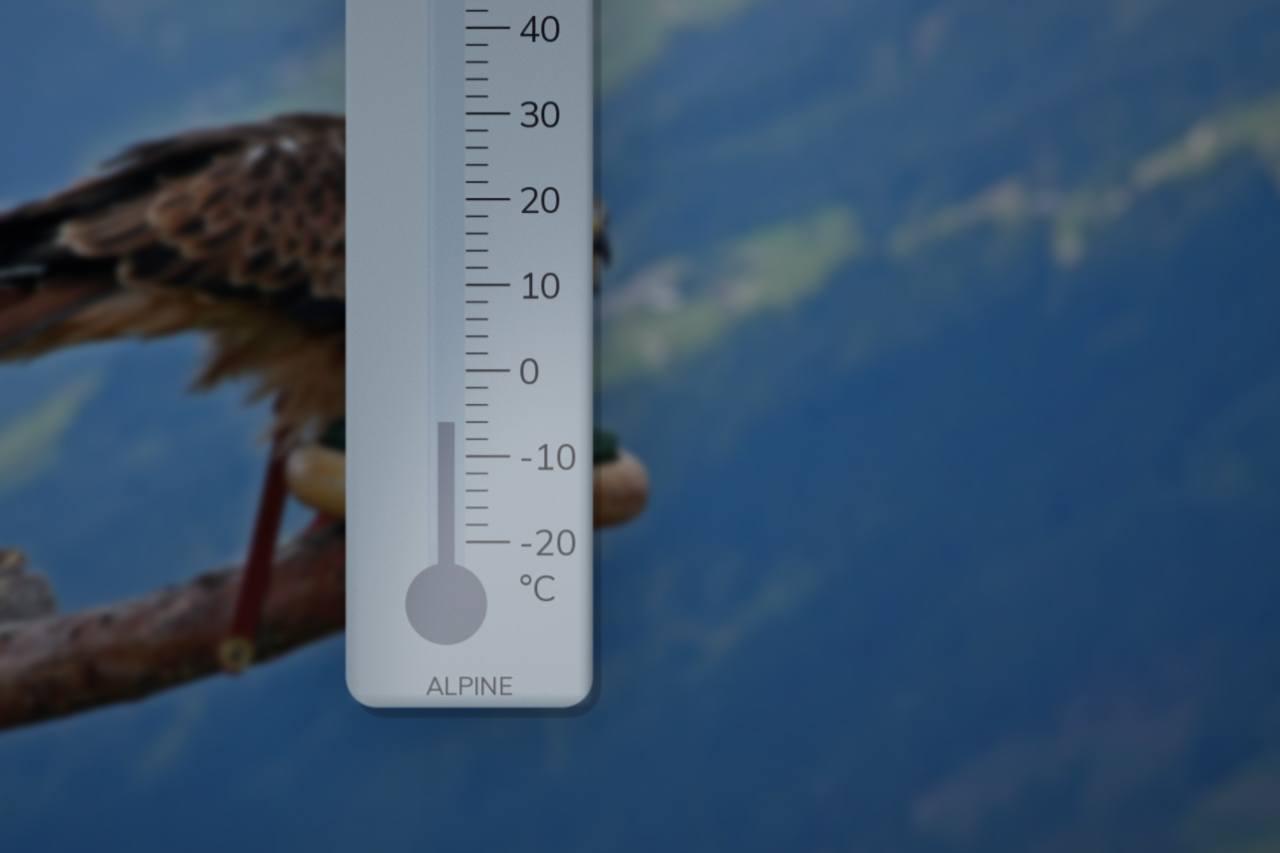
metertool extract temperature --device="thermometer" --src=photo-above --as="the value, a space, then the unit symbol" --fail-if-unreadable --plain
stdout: -6 °C
